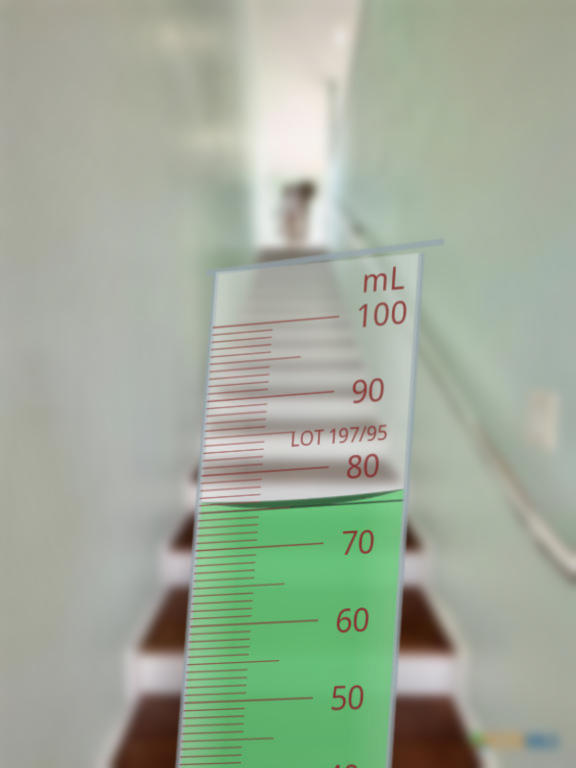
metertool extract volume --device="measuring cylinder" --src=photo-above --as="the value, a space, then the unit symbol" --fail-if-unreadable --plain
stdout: 75 mL
